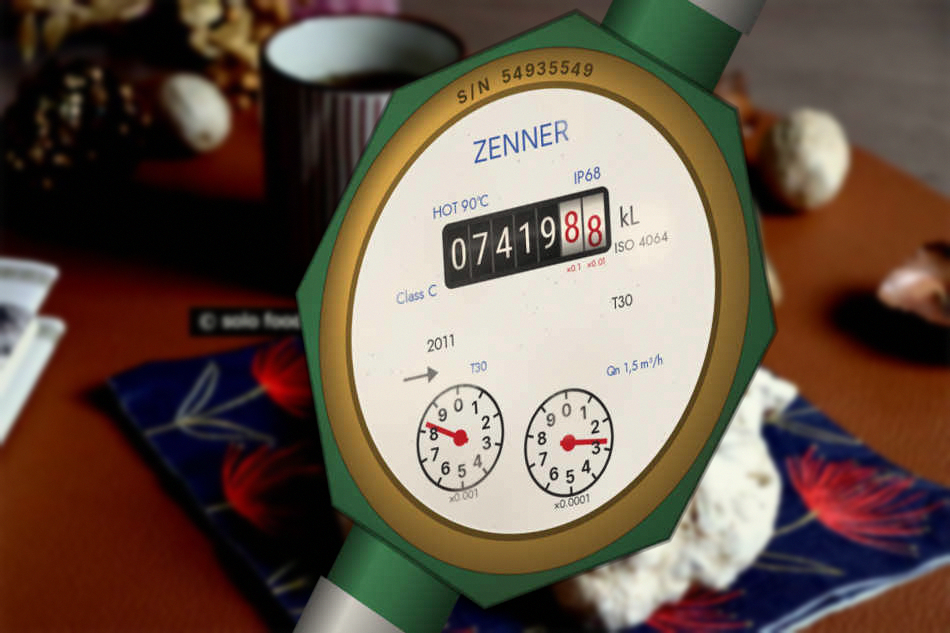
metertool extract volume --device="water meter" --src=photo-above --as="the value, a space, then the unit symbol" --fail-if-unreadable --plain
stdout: 7419.8782 kL
